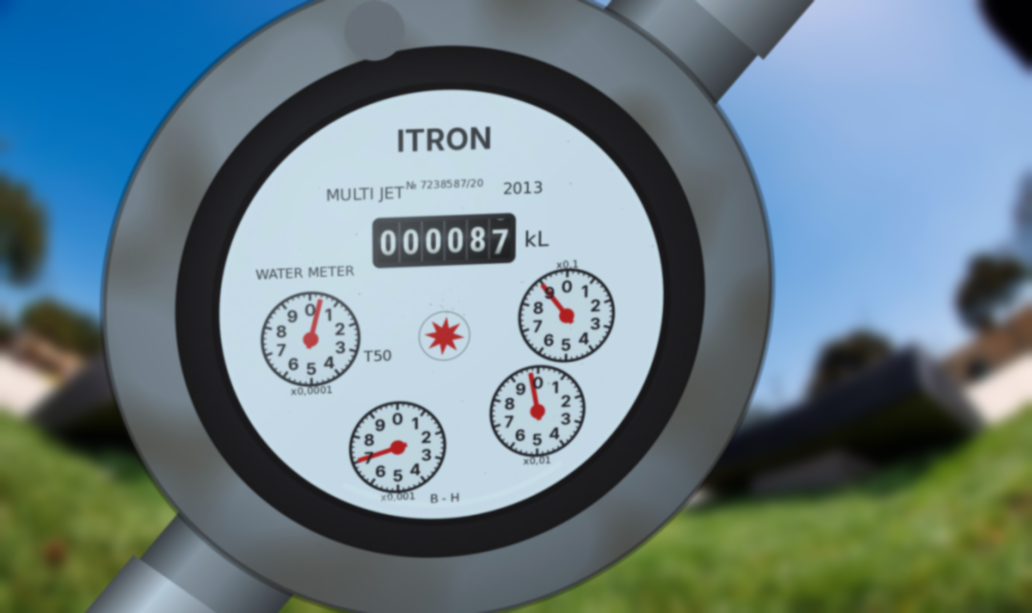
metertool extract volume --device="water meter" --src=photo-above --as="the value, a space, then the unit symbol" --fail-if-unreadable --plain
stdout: 86.8970 kL
